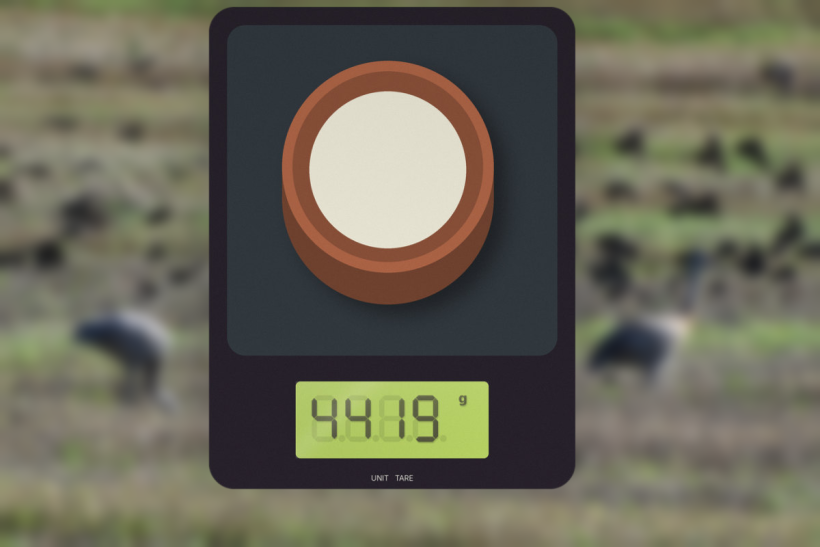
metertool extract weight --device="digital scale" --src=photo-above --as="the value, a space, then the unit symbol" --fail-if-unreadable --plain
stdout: 4419 g
